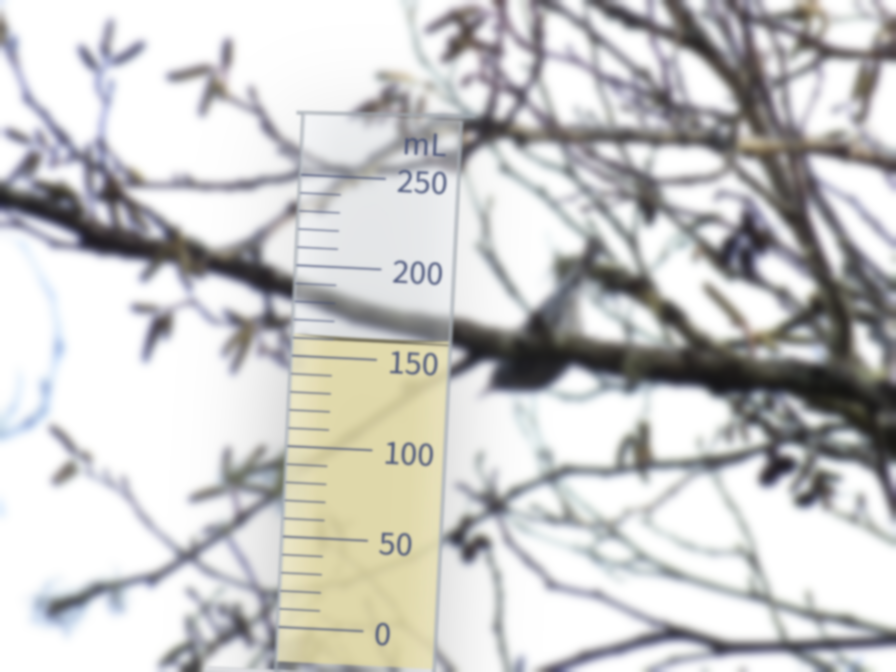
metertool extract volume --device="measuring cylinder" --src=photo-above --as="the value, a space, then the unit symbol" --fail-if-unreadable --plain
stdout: 160 mL
